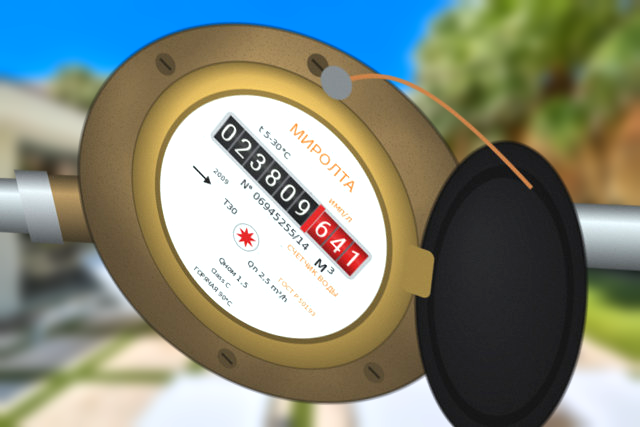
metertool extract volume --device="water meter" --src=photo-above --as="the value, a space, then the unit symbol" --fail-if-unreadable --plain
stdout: 23809.641 m³
